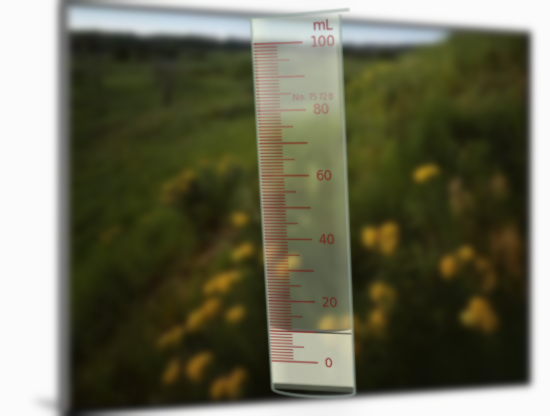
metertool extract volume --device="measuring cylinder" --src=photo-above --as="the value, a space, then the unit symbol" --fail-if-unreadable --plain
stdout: 10 mL
